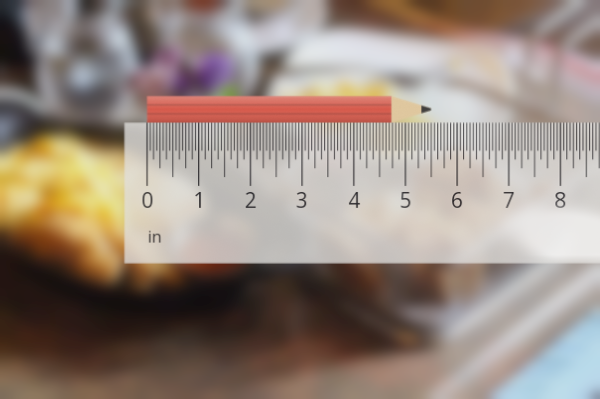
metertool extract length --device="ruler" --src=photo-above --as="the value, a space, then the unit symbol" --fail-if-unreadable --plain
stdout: 5.5 in
